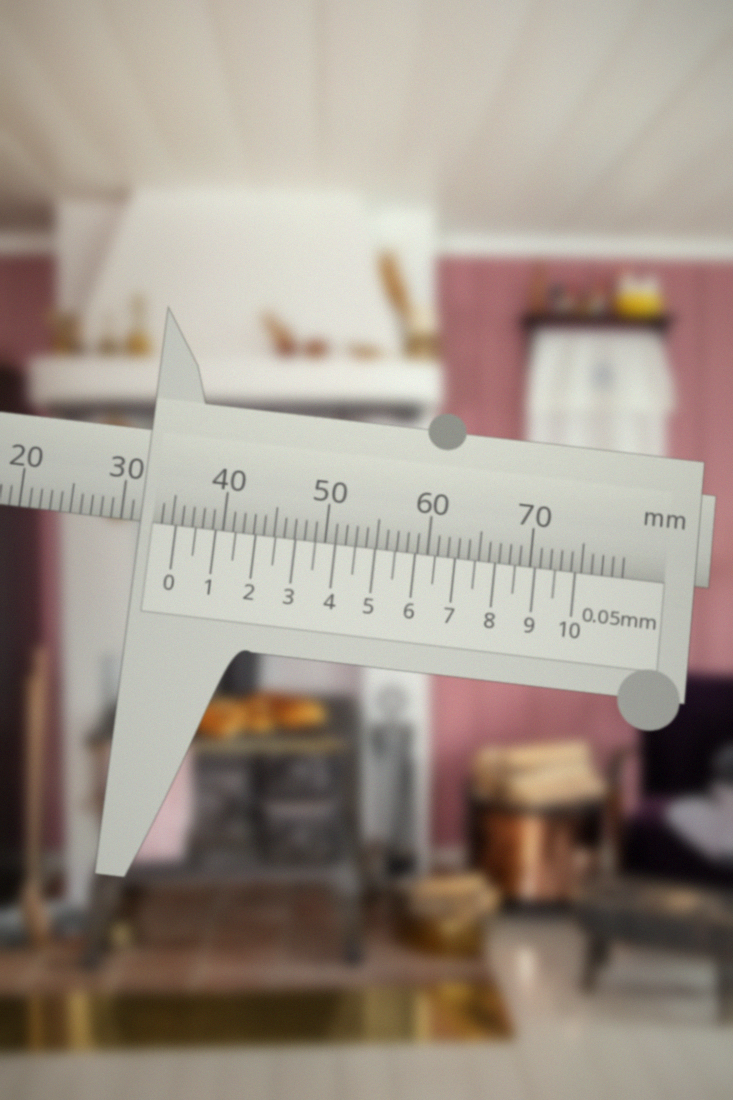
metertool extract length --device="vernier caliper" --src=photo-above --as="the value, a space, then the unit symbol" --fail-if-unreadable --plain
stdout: 35.4 mm
